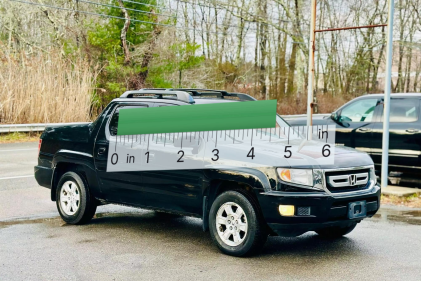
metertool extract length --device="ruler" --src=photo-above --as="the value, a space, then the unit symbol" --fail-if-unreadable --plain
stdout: 4.625 in
